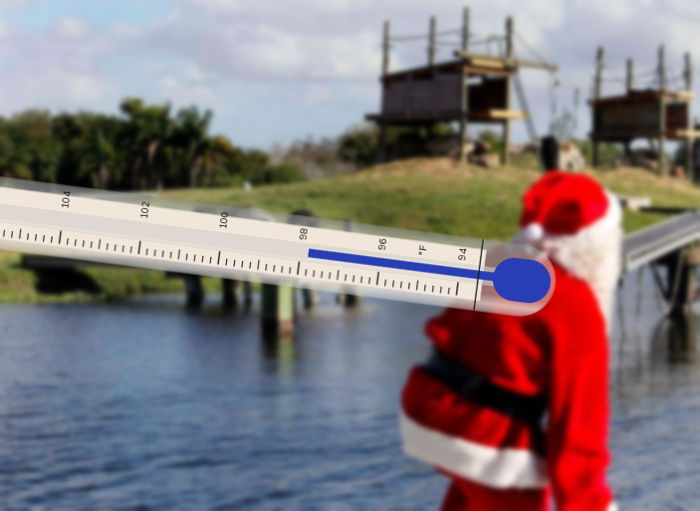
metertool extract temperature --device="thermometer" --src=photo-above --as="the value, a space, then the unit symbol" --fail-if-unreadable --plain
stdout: 97.8 °F
